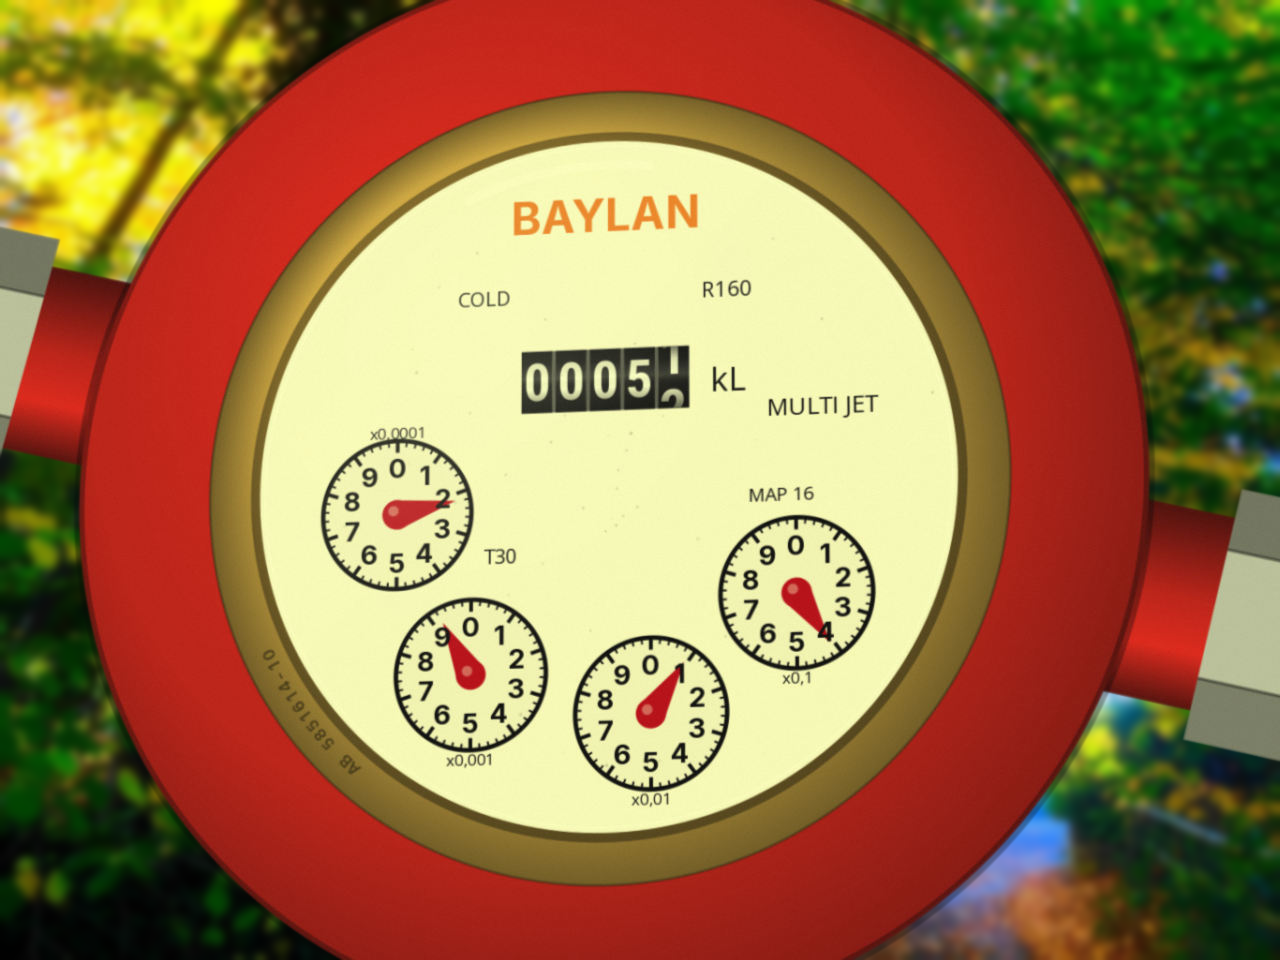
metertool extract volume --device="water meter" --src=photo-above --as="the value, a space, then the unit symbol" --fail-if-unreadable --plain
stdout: 51.4092 kL
